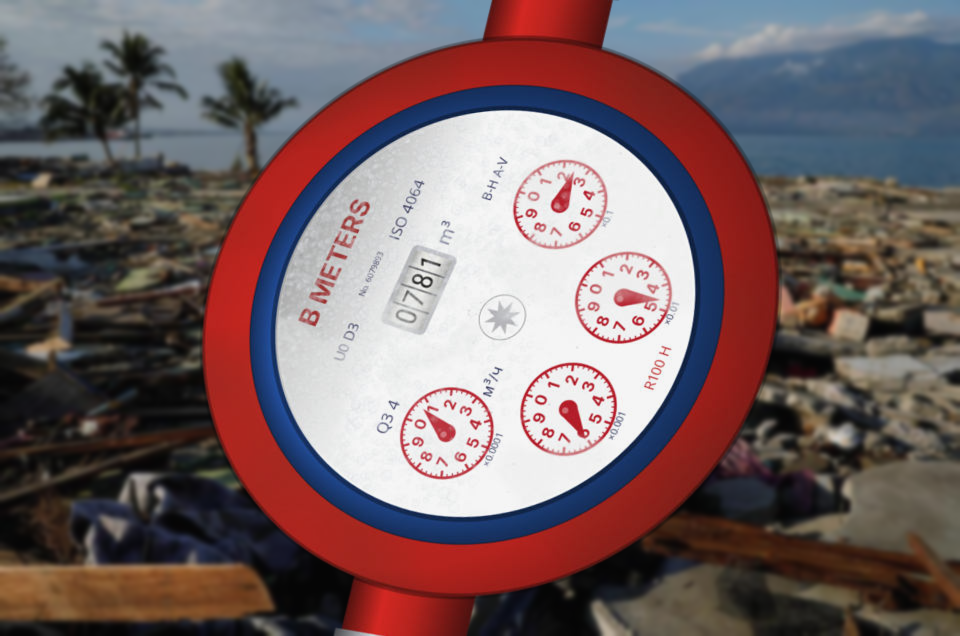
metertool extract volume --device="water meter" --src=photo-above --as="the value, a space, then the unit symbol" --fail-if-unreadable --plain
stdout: 781.2460 m³
